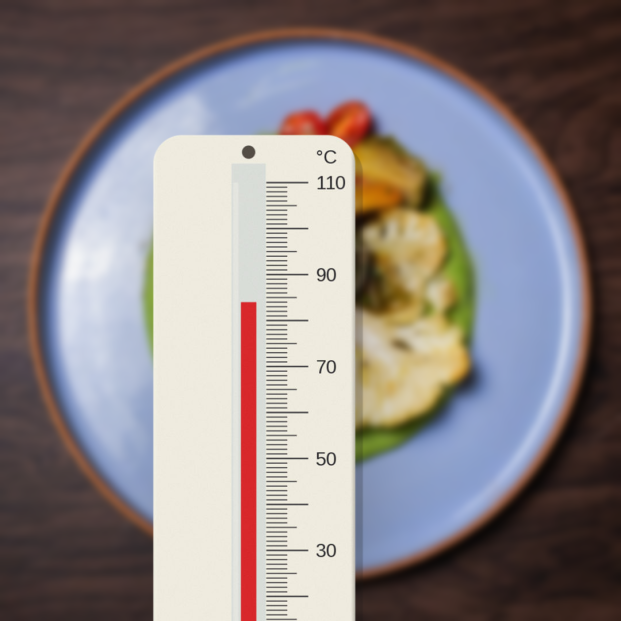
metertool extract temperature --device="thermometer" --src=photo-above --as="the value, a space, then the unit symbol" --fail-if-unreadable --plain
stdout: 84 °C
